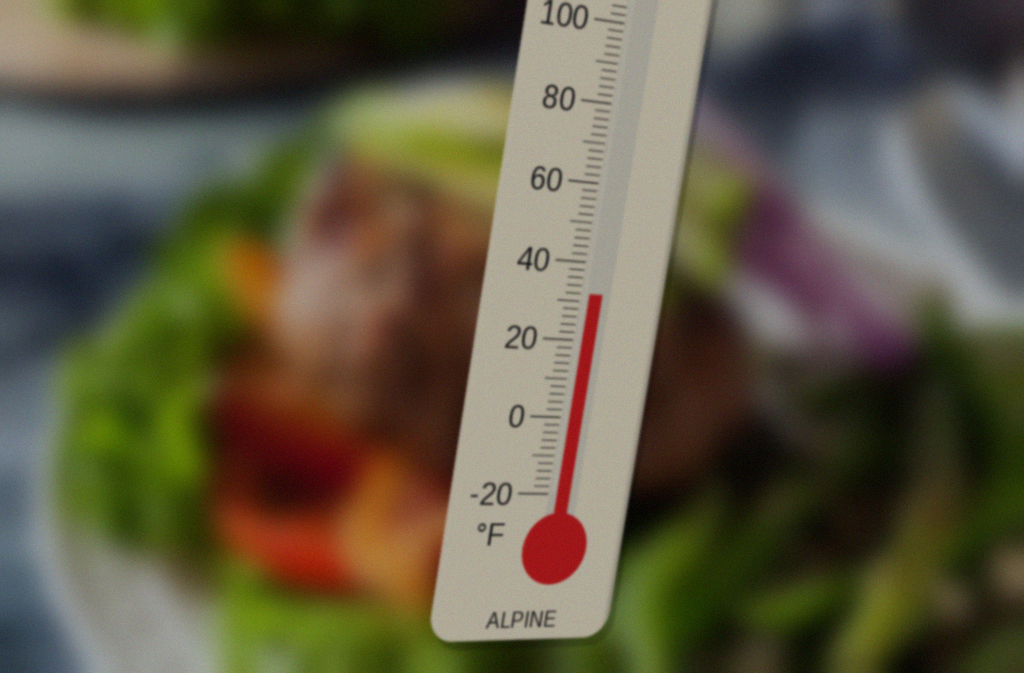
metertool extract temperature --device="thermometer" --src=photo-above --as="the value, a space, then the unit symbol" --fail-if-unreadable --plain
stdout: 32 °F
